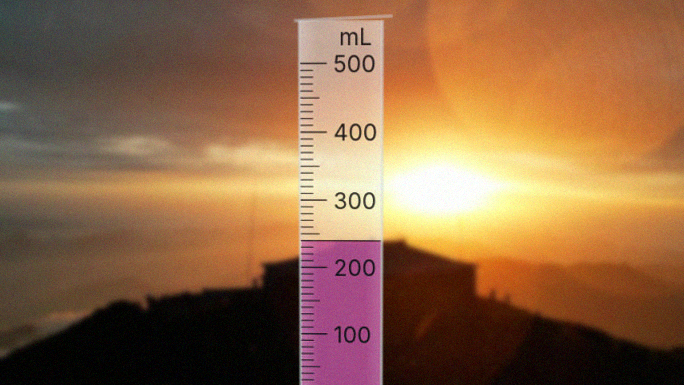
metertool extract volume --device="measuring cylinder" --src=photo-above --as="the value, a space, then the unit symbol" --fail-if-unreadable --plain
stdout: 240 mL
